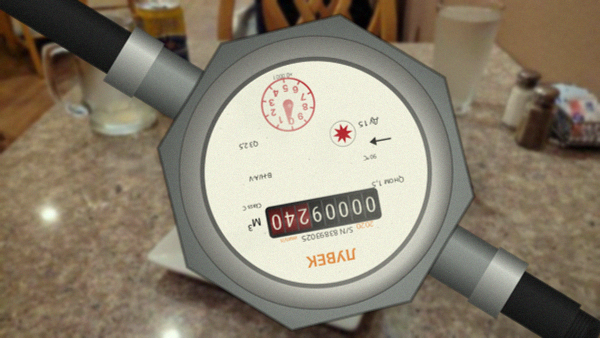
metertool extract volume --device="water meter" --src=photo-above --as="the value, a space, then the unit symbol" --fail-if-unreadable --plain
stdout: 9.2400 m³
